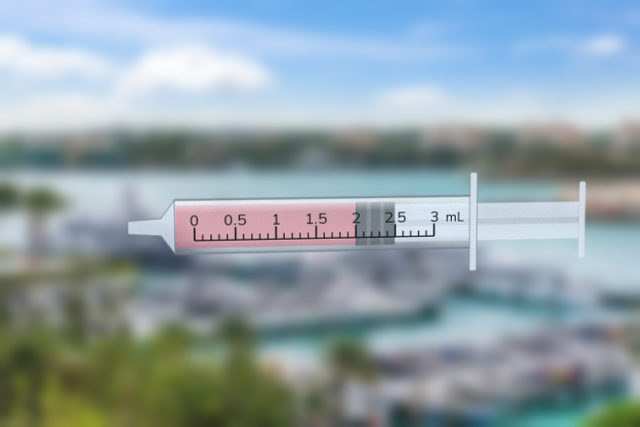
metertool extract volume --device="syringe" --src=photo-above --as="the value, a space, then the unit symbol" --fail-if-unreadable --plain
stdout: 2 mL
